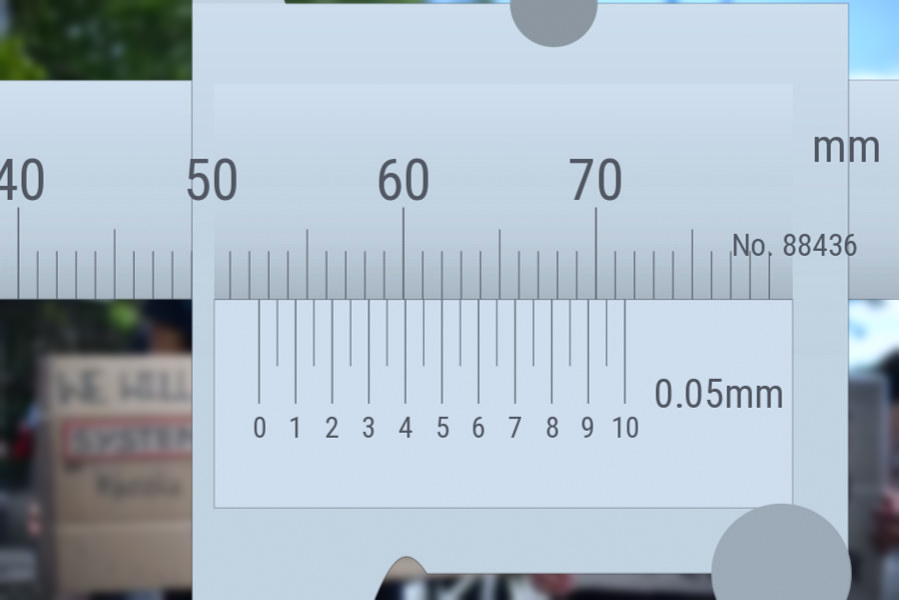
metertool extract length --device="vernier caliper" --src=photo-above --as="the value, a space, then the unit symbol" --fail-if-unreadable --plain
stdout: 52.5 mm
